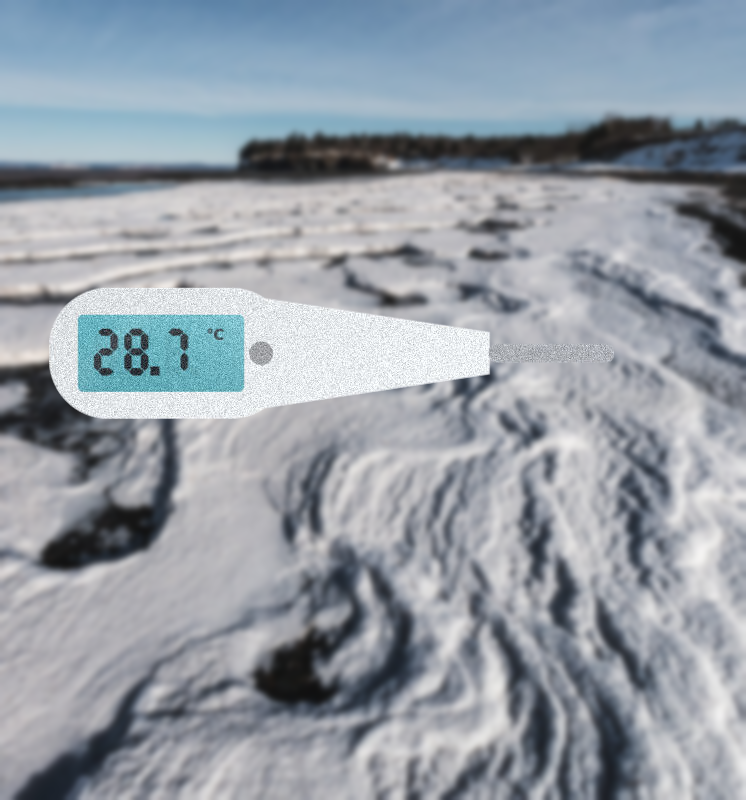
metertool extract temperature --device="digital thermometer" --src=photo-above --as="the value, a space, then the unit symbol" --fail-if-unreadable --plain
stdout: 28.7 °C
